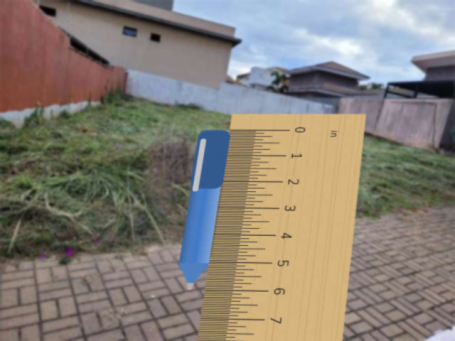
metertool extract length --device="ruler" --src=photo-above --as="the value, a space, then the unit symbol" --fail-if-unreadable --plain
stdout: 6 in
